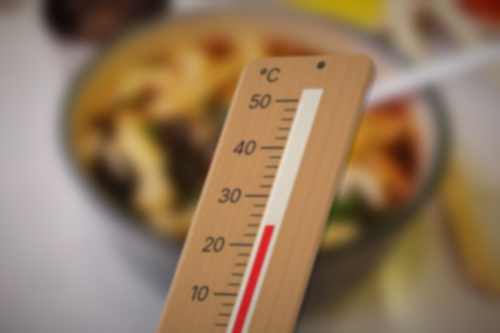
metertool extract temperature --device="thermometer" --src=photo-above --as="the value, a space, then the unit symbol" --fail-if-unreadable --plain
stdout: 24 °C
